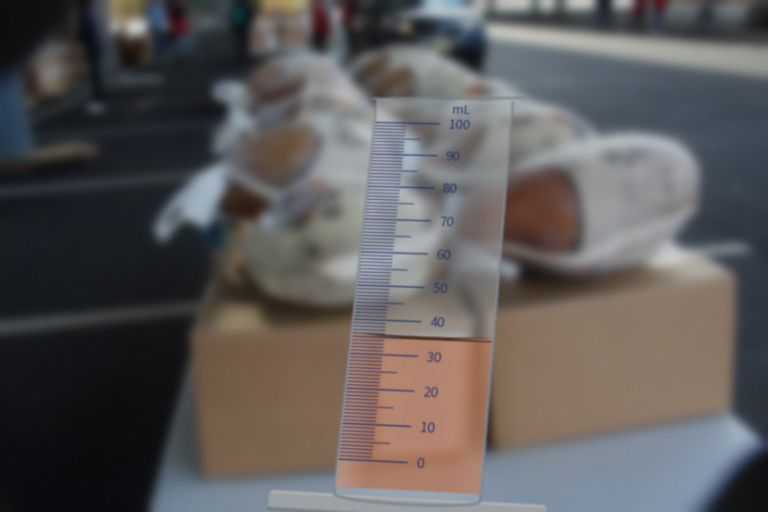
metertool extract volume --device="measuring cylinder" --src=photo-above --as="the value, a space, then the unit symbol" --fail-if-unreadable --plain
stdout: 35 mL
